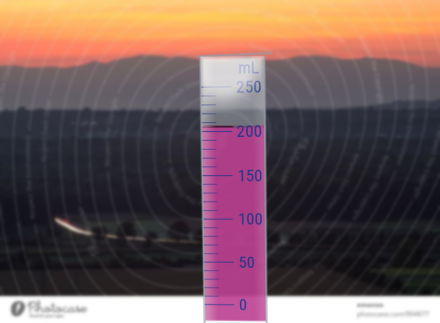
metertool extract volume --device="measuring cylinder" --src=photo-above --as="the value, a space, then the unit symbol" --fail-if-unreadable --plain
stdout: 205 mL
